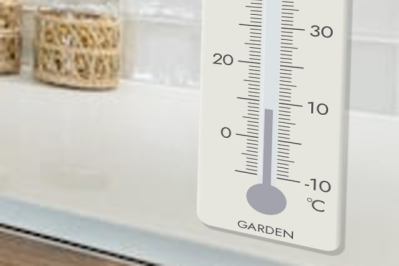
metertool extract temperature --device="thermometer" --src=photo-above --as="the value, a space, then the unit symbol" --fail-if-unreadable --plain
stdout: 8 °C
